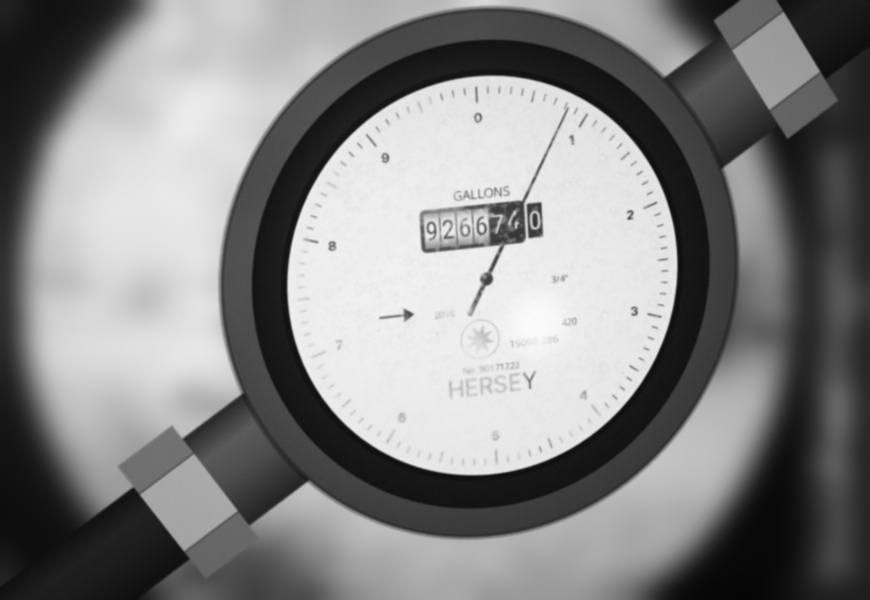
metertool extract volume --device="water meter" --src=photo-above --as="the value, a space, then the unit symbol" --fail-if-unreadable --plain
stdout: 9266740.8 gal
